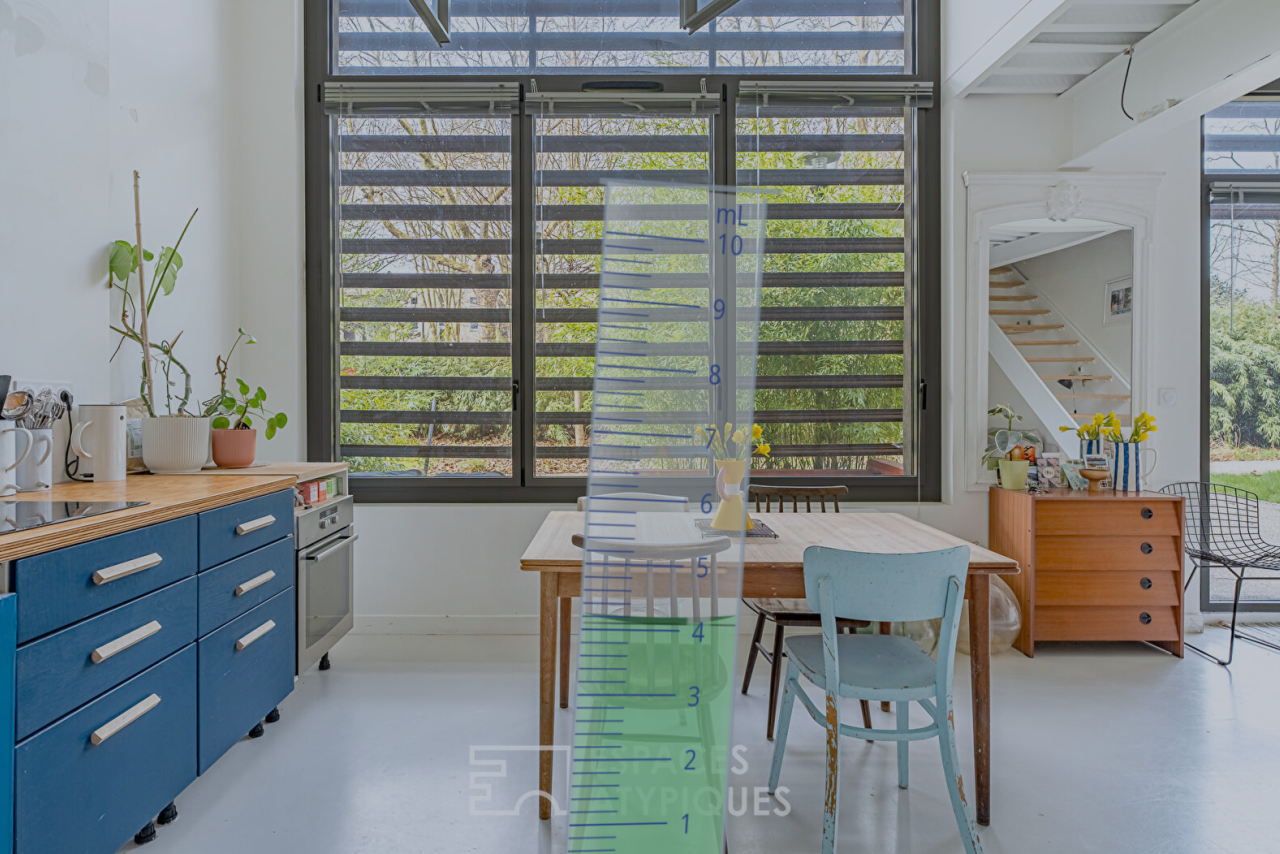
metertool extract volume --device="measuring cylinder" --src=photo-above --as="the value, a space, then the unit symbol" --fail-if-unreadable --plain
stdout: 4.1 mL
